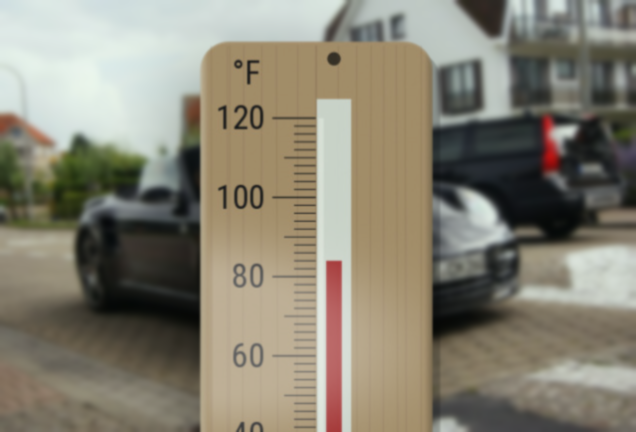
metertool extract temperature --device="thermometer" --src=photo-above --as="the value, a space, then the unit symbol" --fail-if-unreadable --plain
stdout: 84 °F
